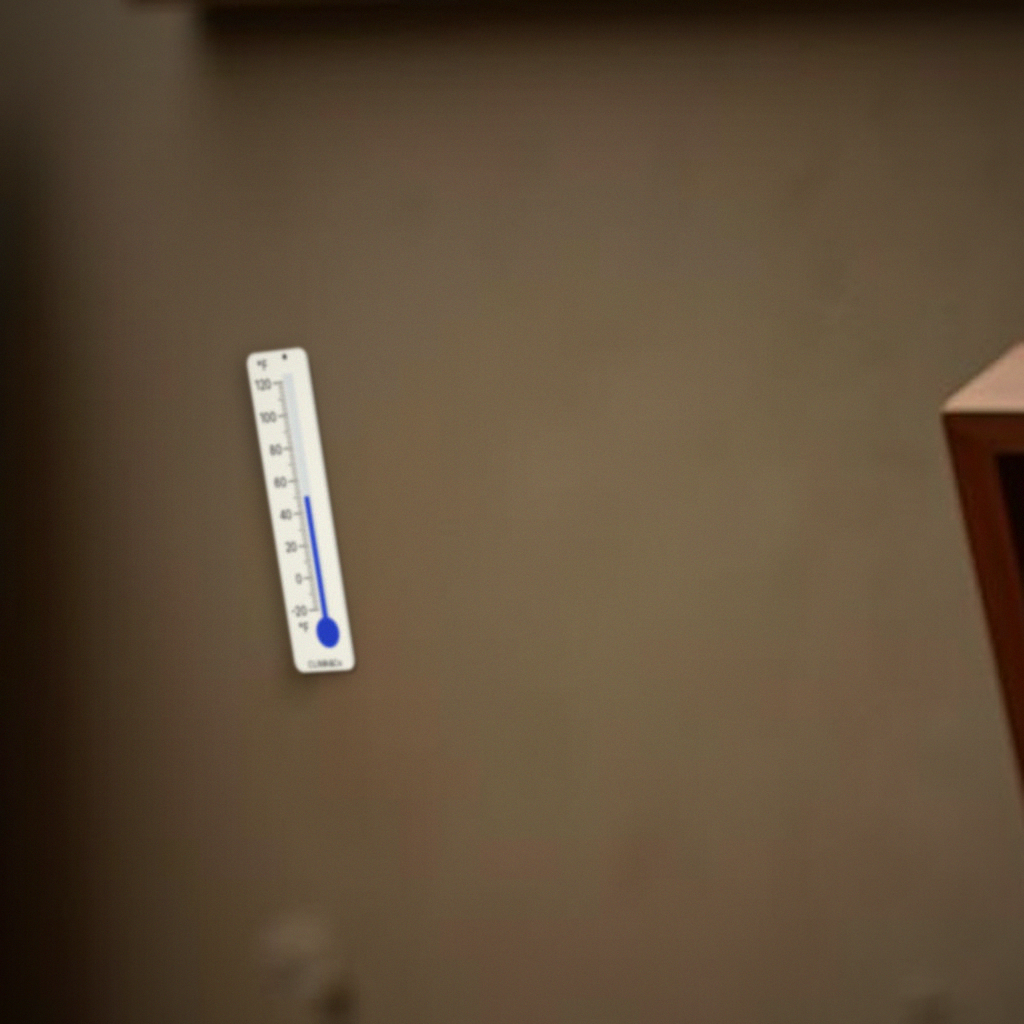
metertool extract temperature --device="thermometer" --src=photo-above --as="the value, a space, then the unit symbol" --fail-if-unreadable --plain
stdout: 50 °F
